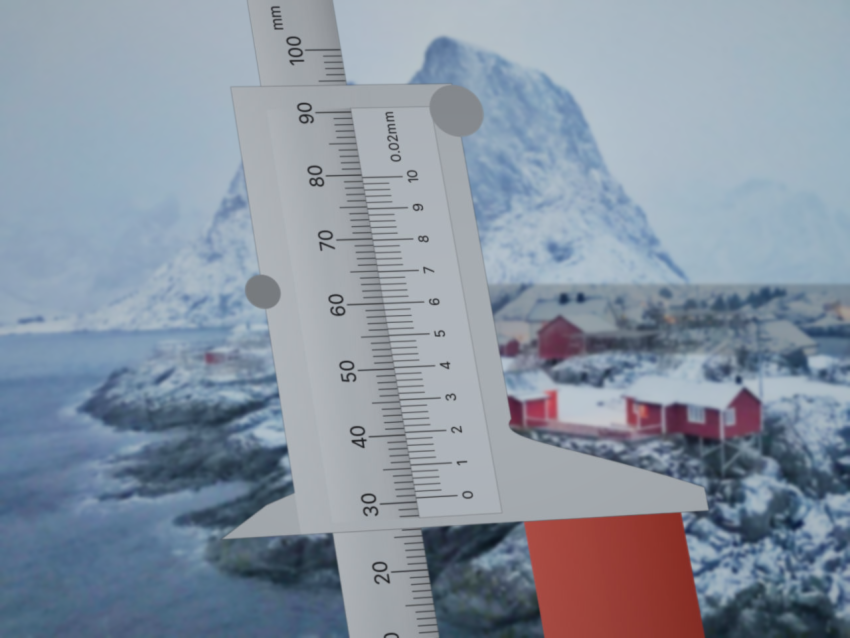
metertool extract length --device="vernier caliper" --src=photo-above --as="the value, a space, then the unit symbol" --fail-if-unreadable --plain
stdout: 30.6 mm
